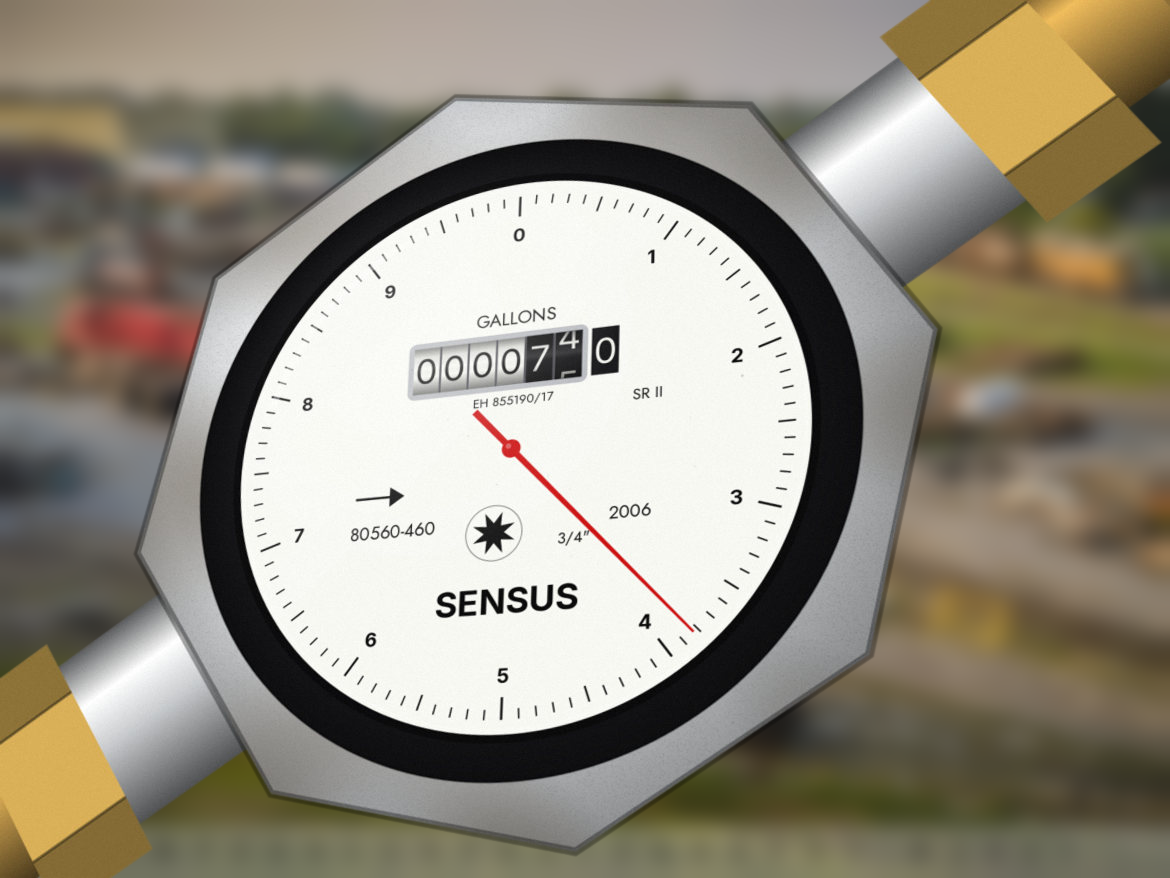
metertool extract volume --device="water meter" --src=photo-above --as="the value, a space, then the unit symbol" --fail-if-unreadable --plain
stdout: 743.8 gal
